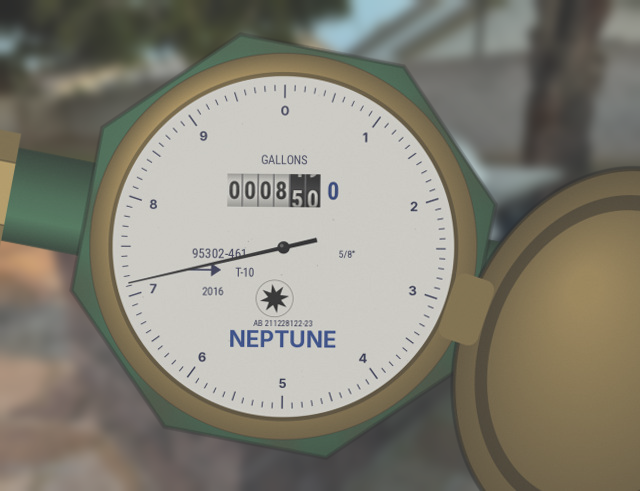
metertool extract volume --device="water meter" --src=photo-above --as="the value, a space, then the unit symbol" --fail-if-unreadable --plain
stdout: 8497.1 gal
